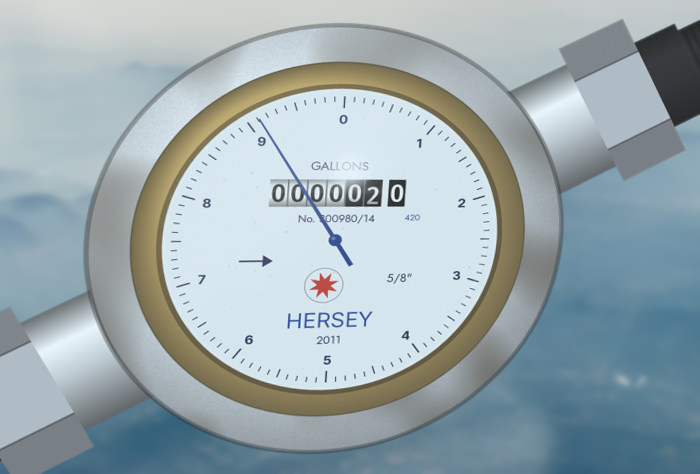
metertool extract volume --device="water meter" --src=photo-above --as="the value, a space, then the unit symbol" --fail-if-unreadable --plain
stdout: 19.1 gal
